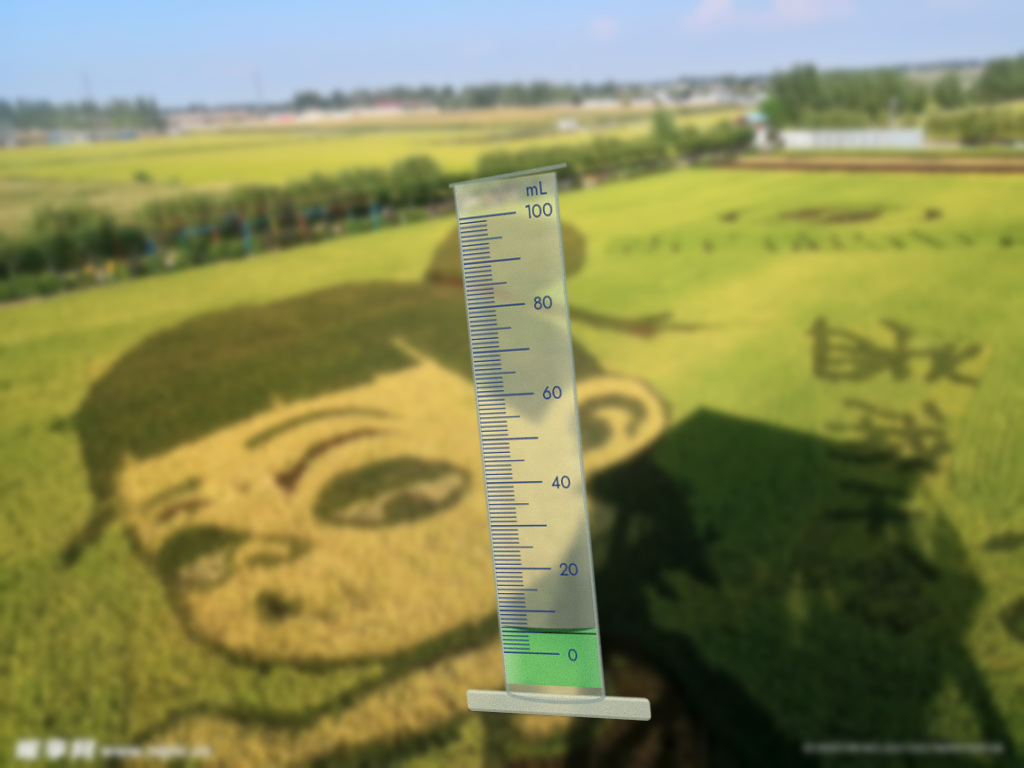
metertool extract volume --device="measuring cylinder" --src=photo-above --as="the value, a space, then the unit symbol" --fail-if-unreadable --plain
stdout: 5 mL
